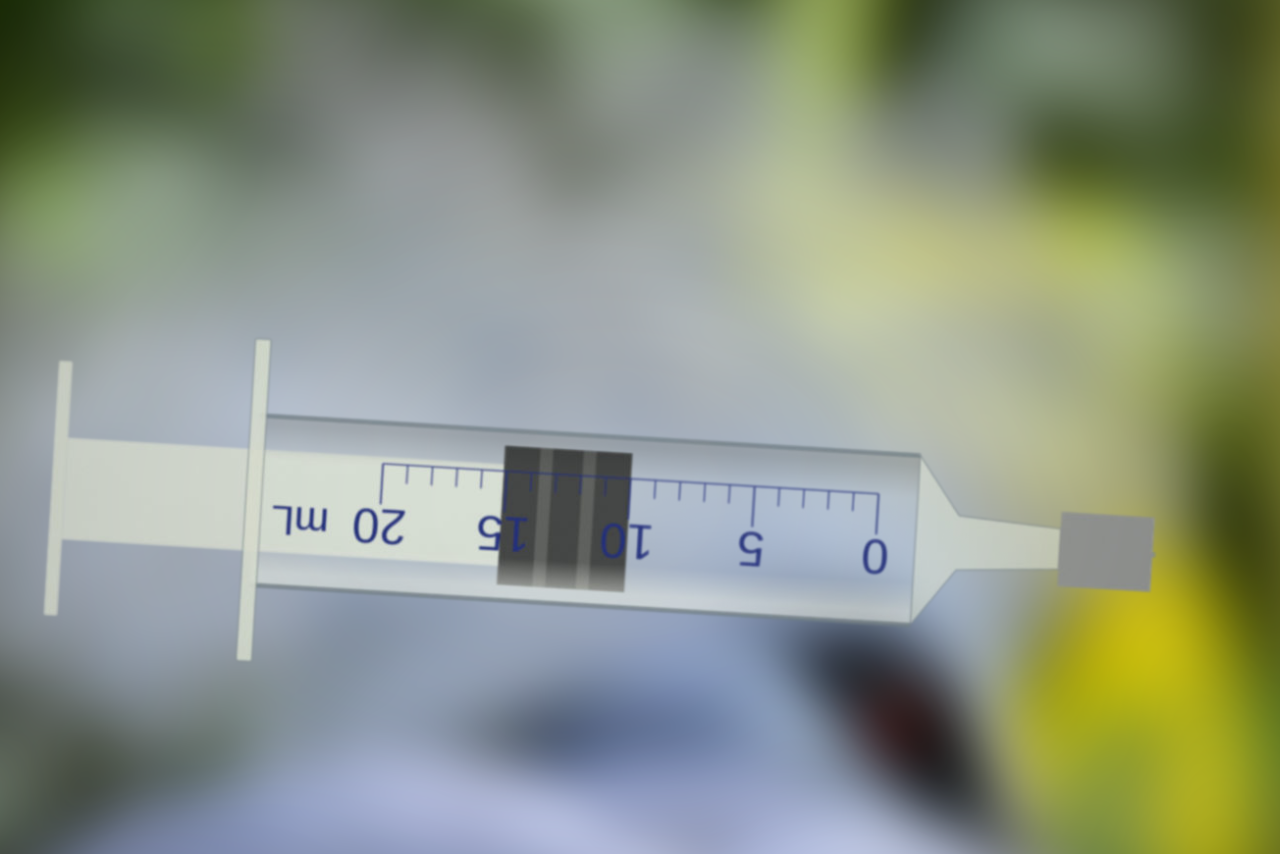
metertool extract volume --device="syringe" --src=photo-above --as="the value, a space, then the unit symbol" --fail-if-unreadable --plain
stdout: 10 mL
